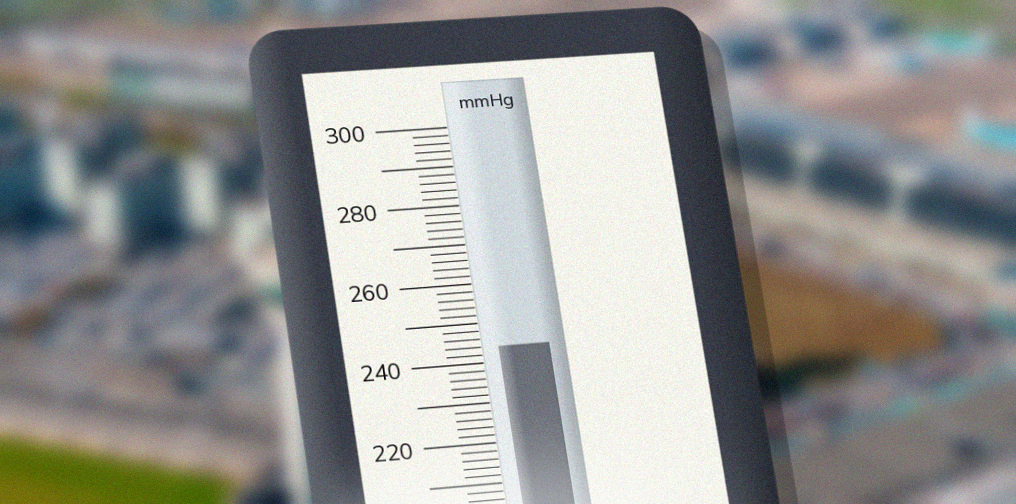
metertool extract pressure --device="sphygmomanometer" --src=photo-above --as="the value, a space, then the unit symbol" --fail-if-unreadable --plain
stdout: 244 mmHg
